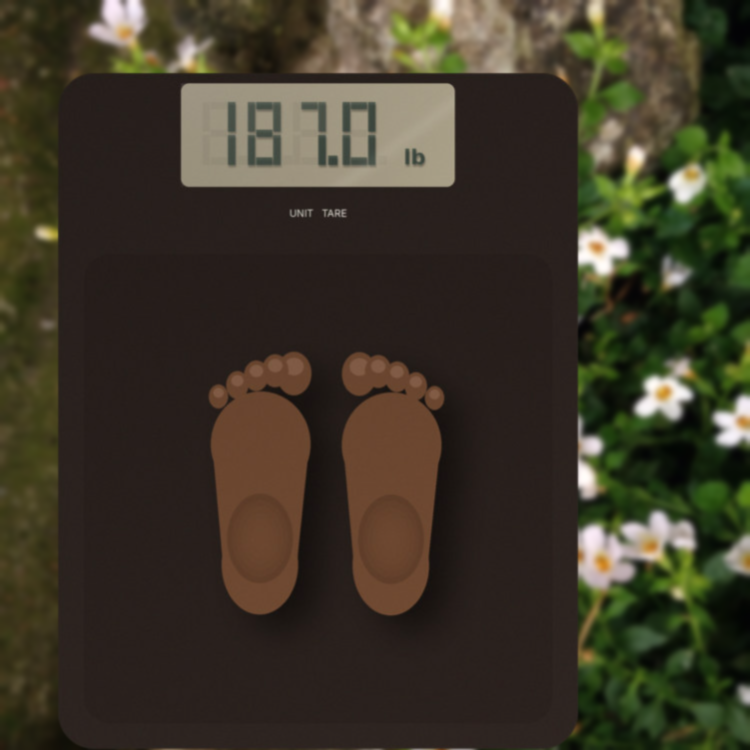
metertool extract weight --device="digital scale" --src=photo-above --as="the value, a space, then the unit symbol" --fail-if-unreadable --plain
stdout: 187.0 lb
